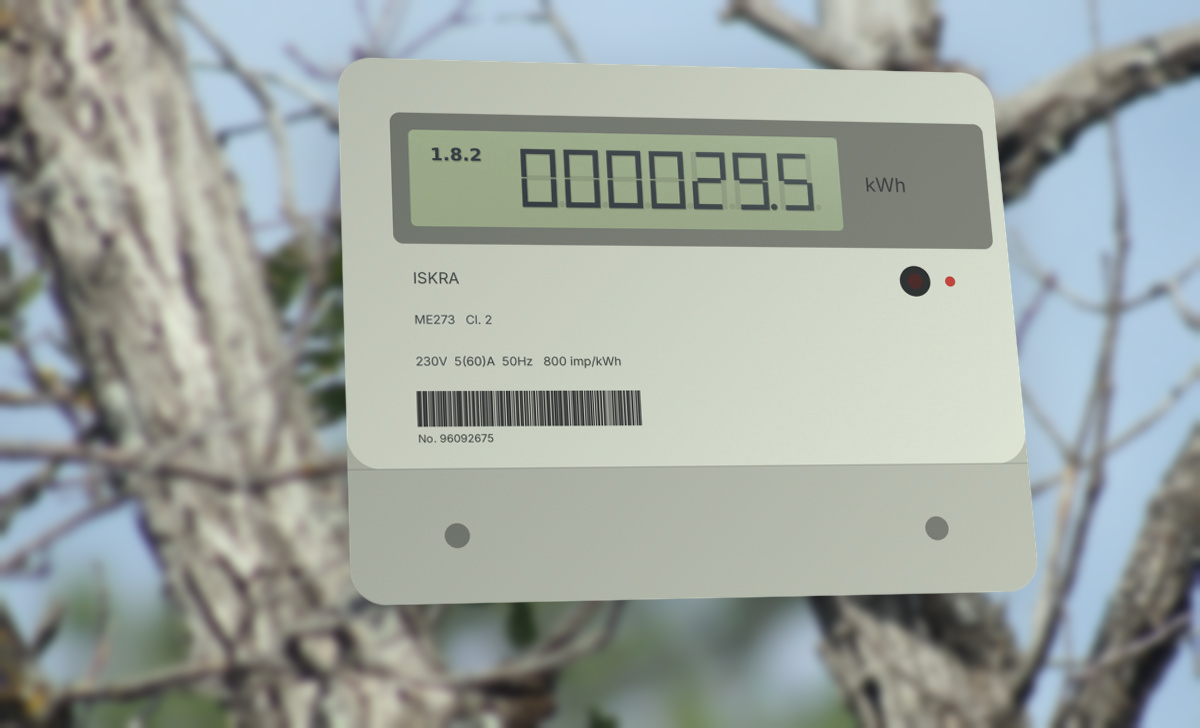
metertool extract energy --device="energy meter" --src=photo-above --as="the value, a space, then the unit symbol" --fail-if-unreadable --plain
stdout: 29.5 kWh
